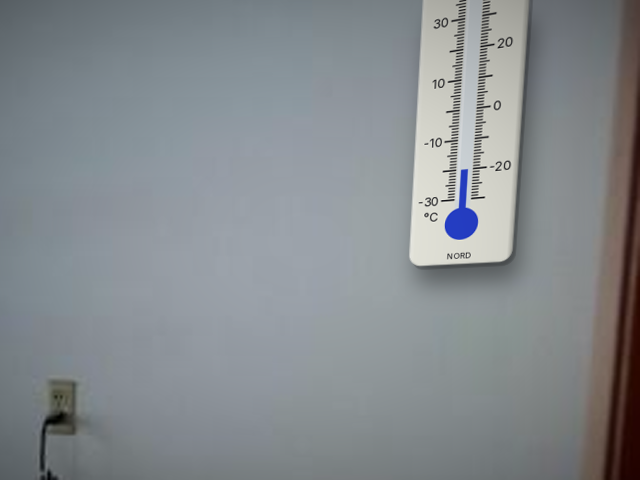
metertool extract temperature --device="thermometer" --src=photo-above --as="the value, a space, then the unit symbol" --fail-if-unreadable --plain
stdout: -20 °C
